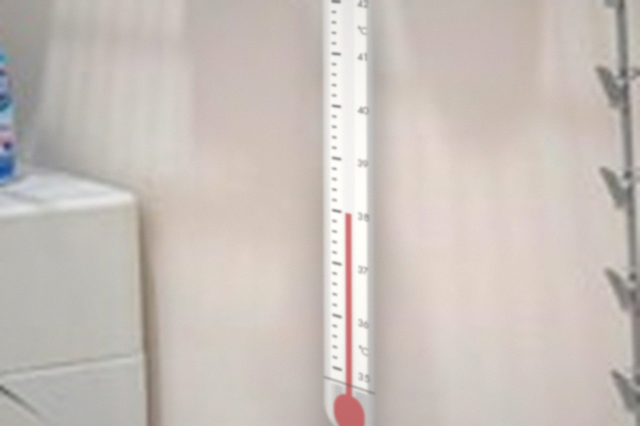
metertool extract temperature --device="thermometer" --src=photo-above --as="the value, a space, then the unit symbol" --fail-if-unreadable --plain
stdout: 38 °C
